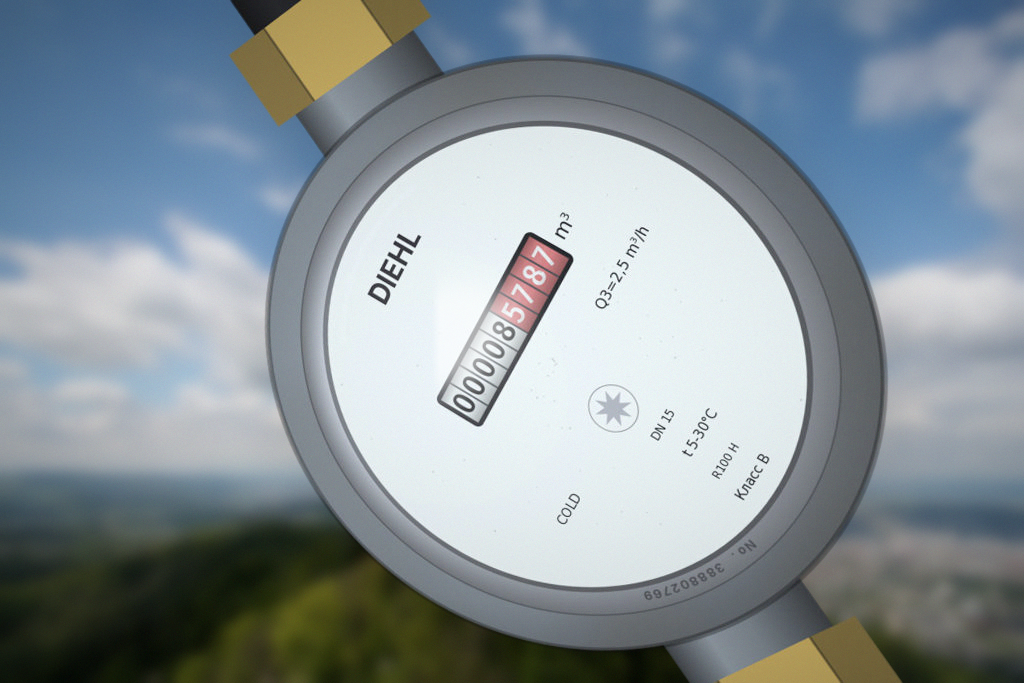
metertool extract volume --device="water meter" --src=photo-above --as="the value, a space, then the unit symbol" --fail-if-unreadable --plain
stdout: 8.5787 m³
